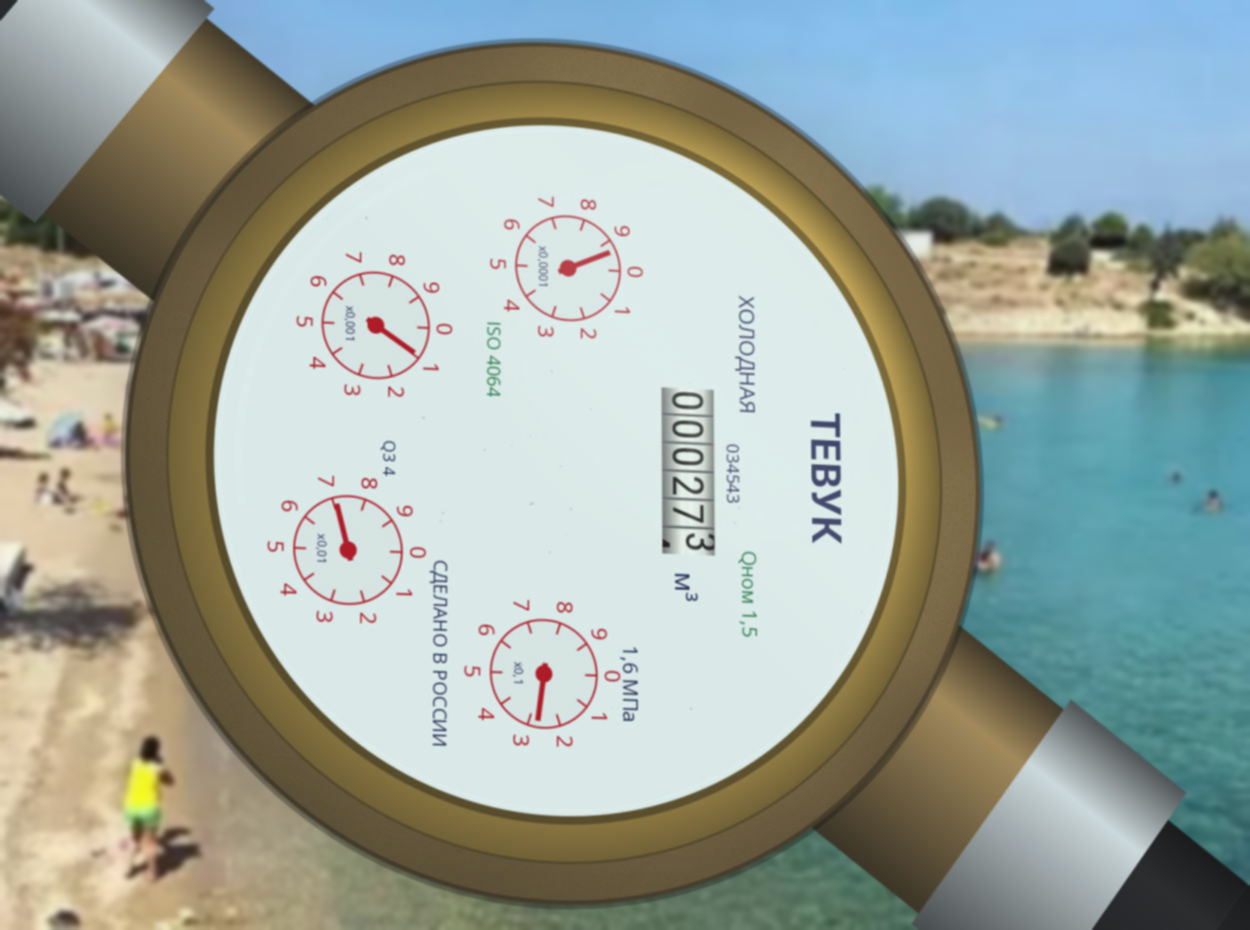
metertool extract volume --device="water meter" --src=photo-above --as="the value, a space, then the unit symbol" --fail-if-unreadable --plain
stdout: 273.2709 m³
